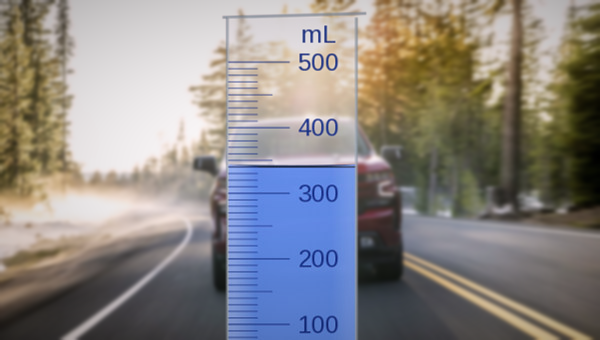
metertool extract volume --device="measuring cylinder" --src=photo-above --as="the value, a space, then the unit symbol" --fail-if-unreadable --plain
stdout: 340 mL
